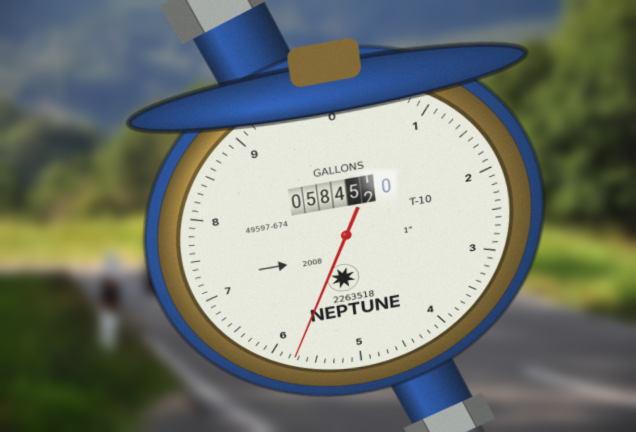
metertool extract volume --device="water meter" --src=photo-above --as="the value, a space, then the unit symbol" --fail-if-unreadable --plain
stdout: 584515.7 gal
